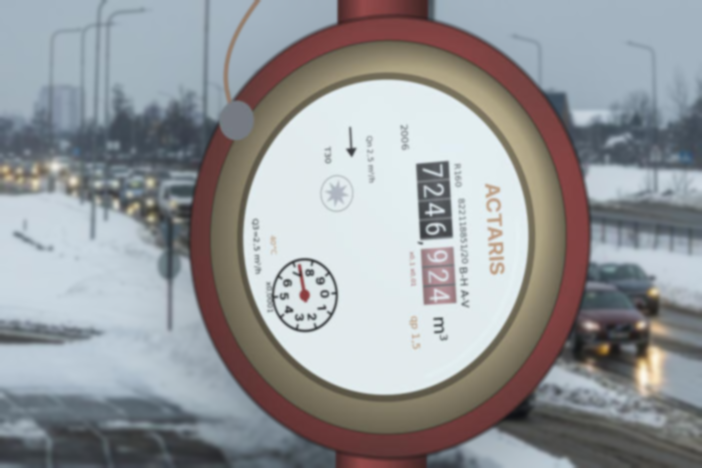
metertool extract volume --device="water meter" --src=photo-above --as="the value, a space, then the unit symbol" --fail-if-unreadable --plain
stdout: 7246.9247 m³
